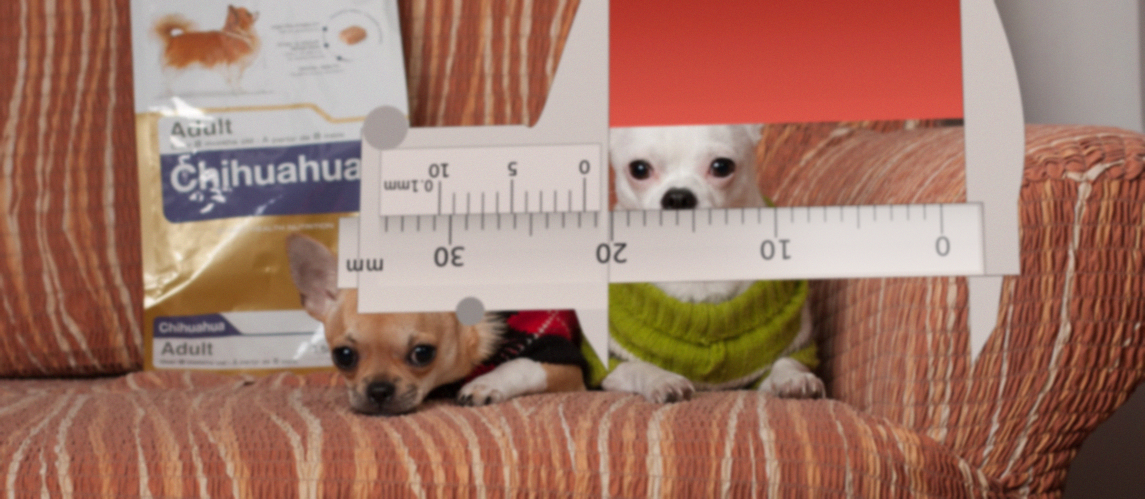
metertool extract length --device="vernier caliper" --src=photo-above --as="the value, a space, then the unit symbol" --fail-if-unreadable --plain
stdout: 21.7 mm
